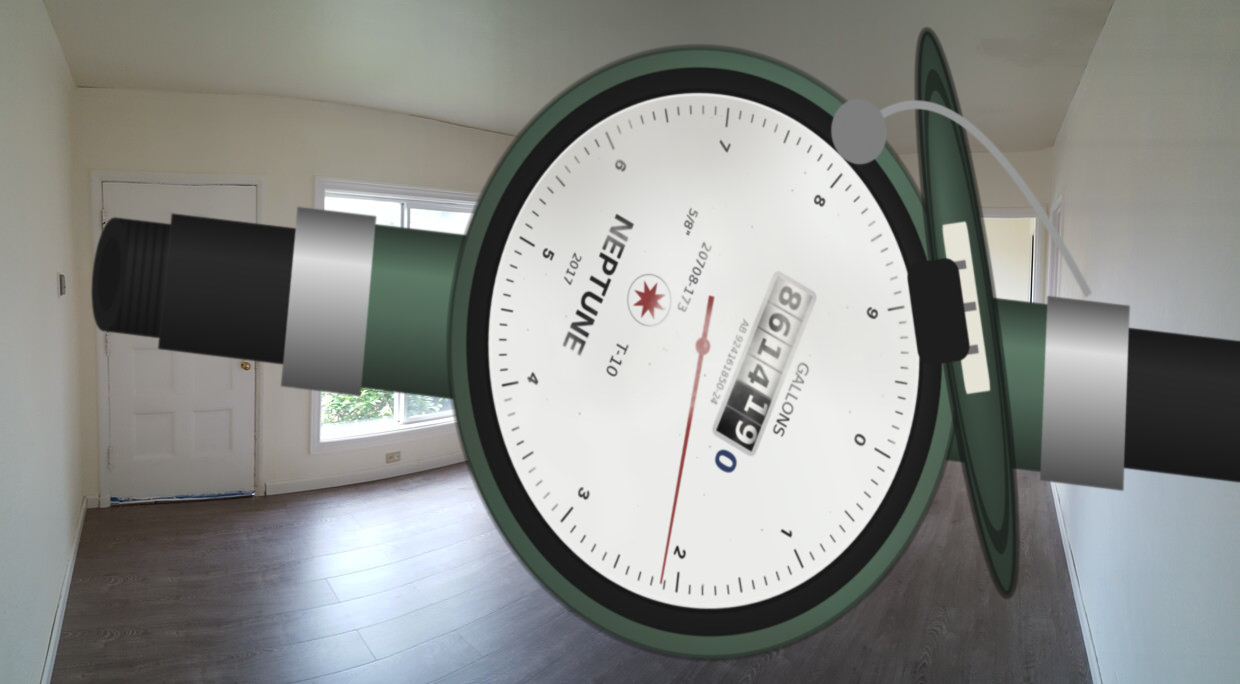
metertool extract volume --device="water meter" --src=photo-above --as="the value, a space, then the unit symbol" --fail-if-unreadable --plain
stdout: 8614192.1 gal
